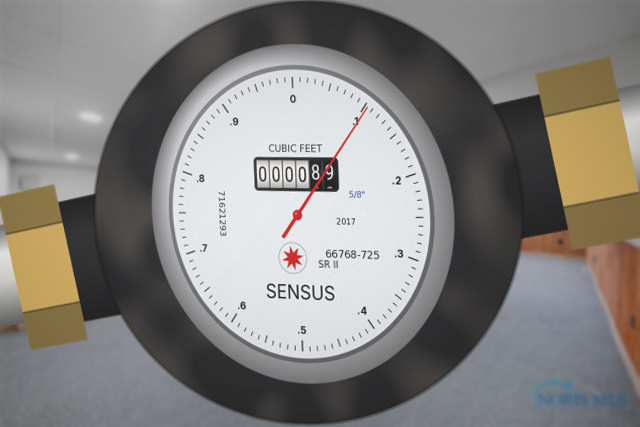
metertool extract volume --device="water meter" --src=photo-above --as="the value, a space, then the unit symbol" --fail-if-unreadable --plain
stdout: 89.10 ft³
